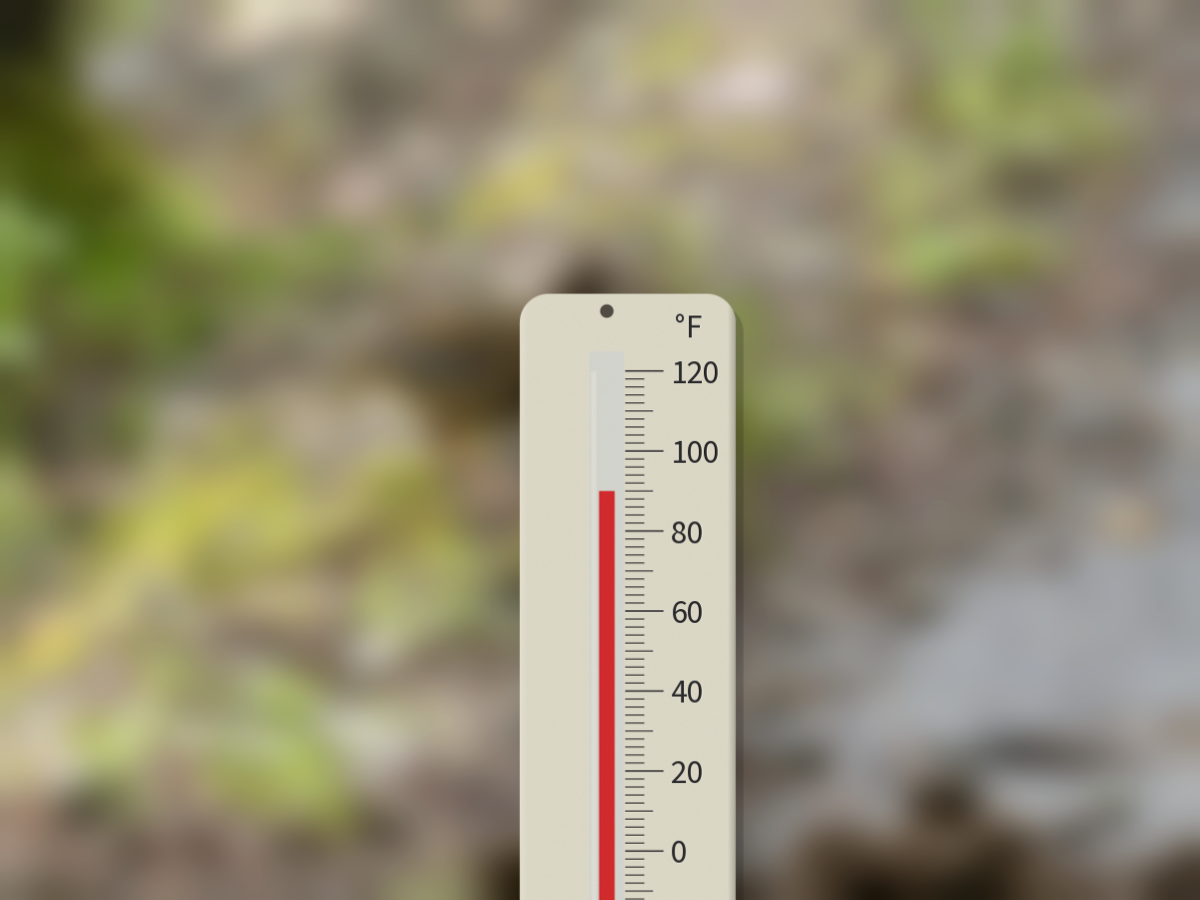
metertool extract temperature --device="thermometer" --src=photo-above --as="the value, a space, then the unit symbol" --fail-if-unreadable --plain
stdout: 90 °F
